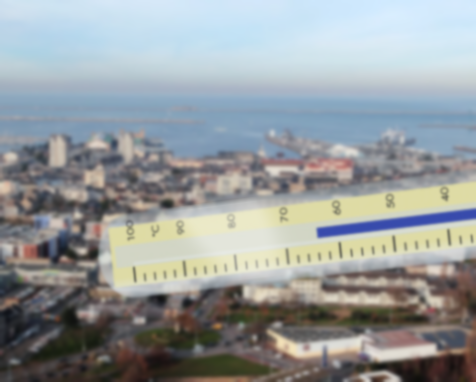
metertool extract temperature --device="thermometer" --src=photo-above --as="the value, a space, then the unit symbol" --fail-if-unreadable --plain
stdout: 64 °C
